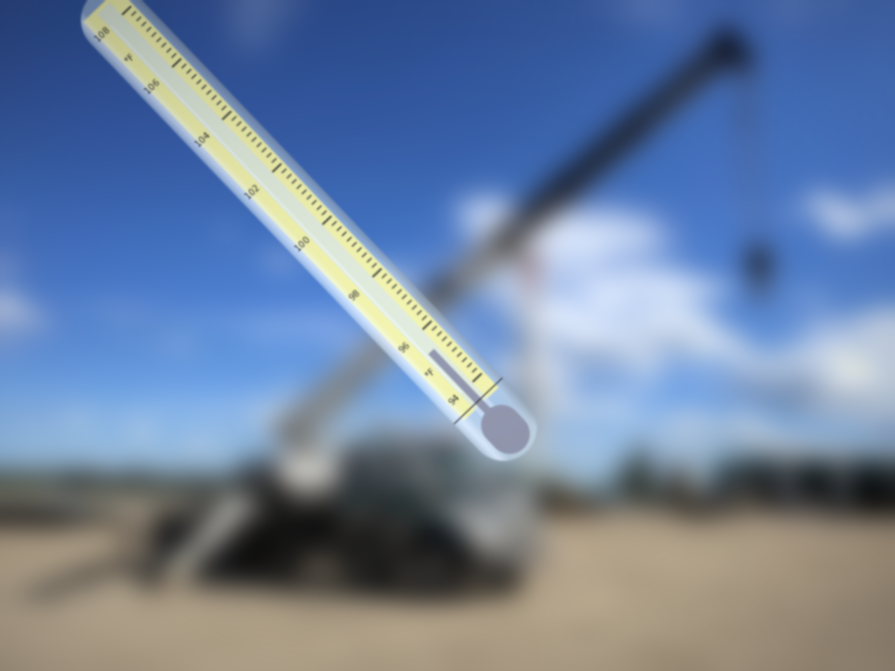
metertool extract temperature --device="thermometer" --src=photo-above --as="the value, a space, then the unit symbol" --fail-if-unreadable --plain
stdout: 95.4 °F
